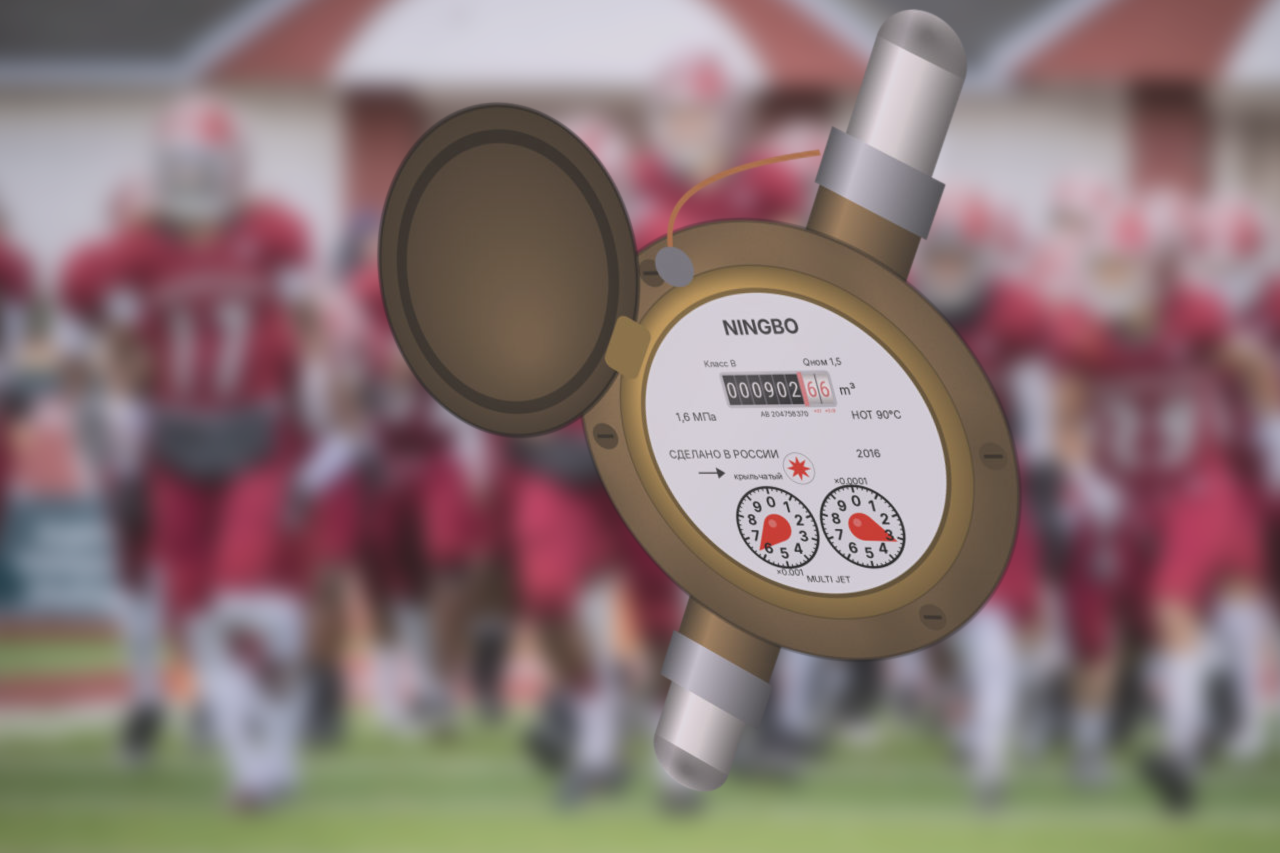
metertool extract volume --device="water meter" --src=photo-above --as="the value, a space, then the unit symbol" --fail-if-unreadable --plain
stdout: 902.6663 m³
